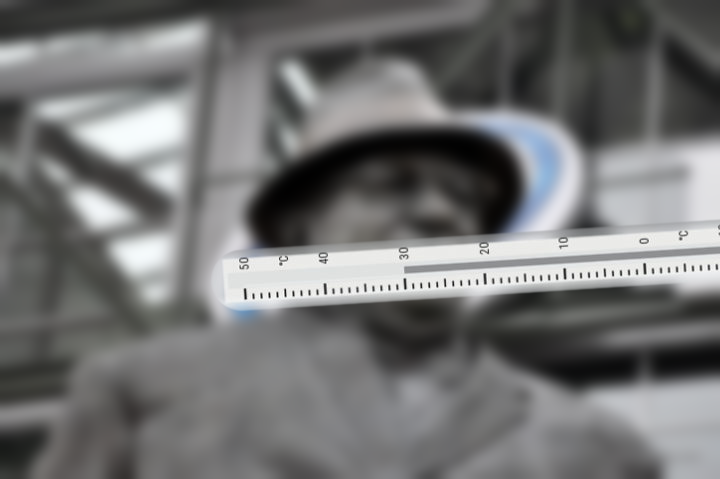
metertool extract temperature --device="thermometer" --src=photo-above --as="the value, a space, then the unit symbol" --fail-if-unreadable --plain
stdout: 30 °C
